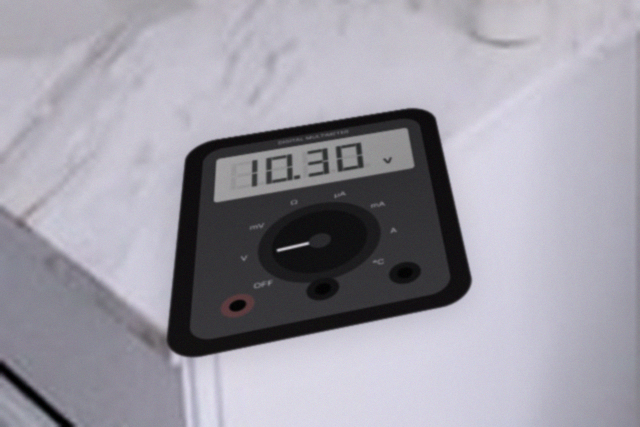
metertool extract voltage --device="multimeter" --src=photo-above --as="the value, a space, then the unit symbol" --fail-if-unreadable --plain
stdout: 10.30 V
